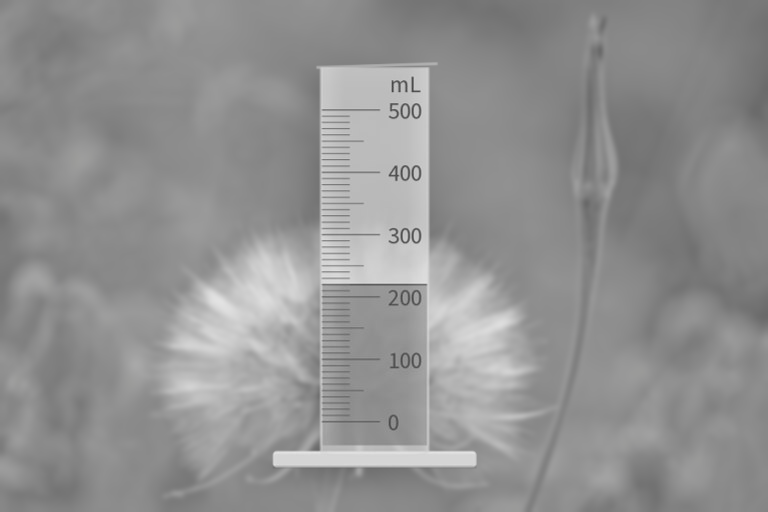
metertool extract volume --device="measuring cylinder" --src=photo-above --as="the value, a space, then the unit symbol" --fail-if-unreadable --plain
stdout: 220 mL
